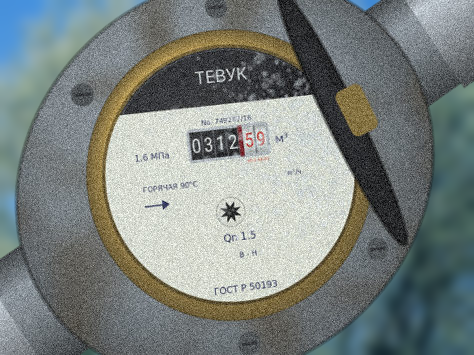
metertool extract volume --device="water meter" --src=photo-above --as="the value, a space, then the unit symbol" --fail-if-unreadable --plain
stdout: 312.59 m³
